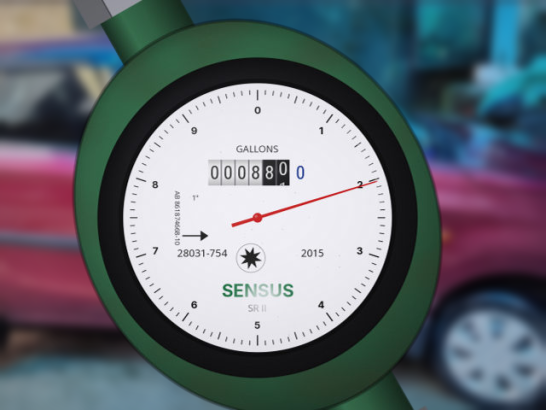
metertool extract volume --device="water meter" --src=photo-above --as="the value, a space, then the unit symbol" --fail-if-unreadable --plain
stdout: 8802.0 gal
